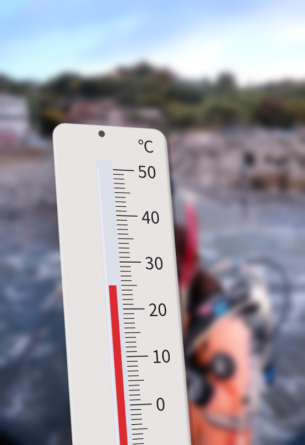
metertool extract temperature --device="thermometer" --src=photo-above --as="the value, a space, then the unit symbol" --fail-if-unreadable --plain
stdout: 25 °C
